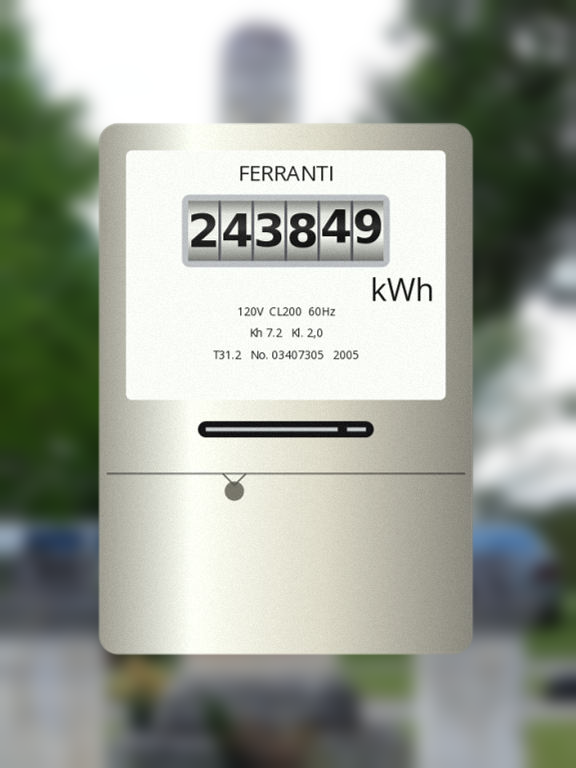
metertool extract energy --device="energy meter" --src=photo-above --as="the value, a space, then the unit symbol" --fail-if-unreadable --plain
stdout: 243849 kWh
